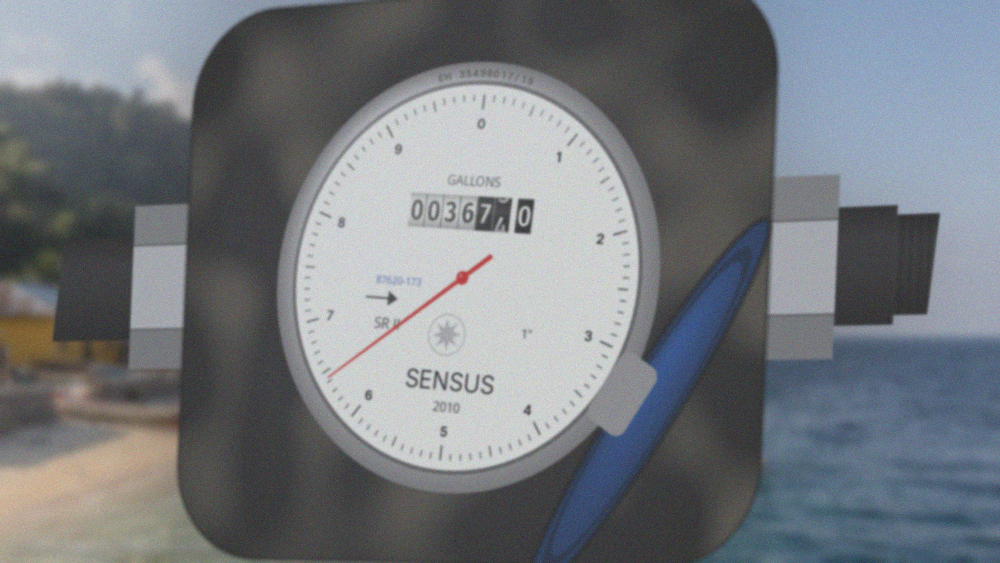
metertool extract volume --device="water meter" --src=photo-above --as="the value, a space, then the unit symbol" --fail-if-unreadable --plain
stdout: 36736.4 gal
